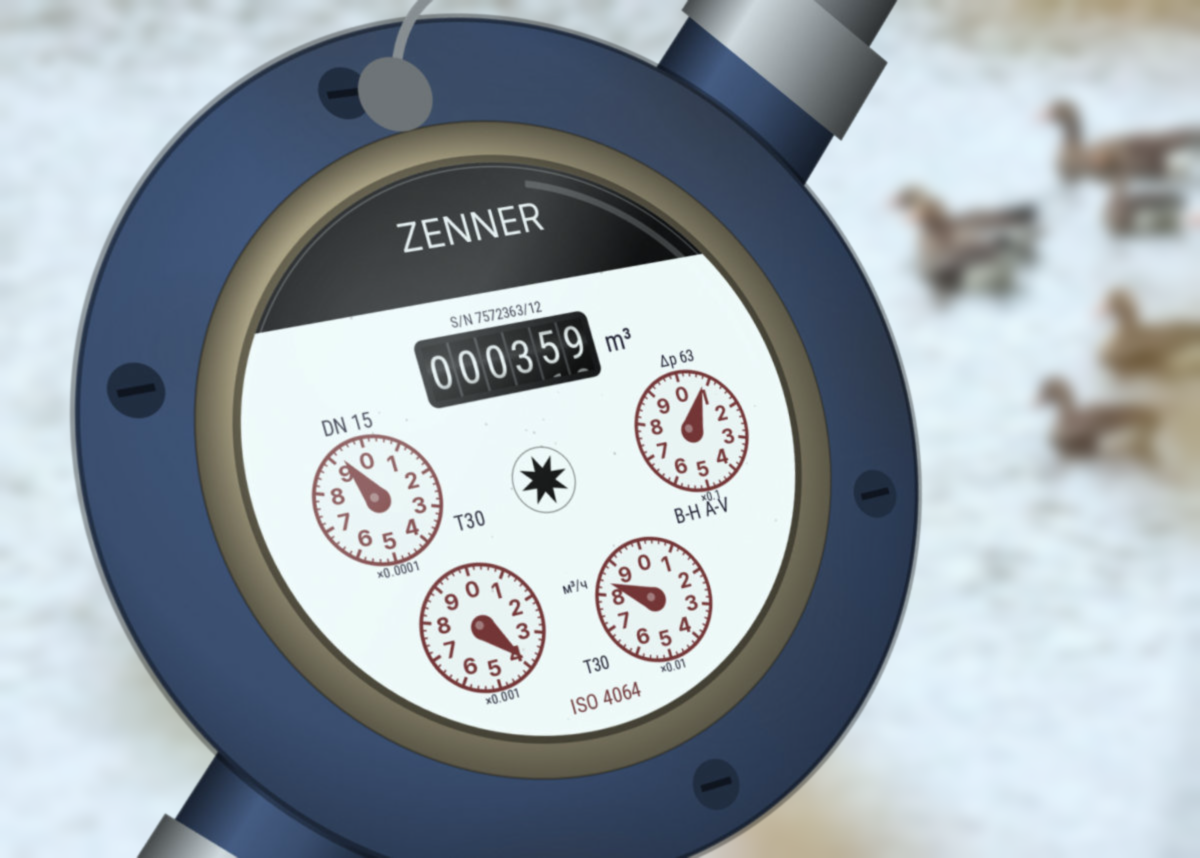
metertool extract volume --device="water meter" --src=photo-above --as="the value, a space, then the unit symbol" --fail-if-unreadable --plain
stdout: 359.0839 m³
